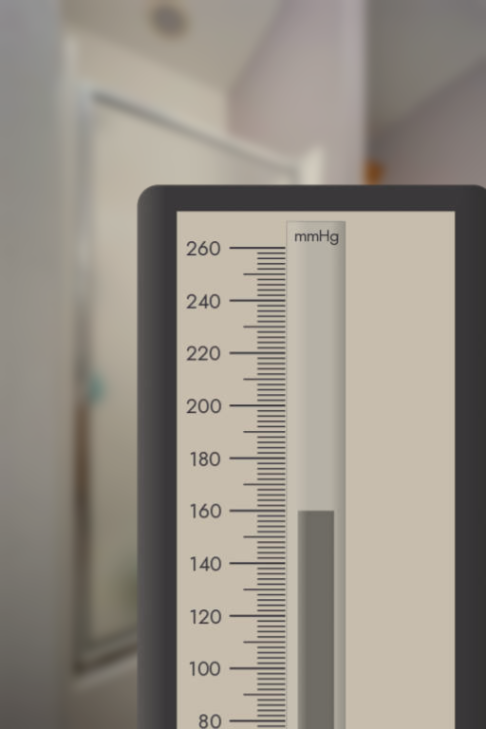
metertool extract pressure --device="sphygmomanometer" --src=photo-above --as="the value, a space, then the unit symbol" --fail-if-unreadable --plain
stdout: 160 mmHg
